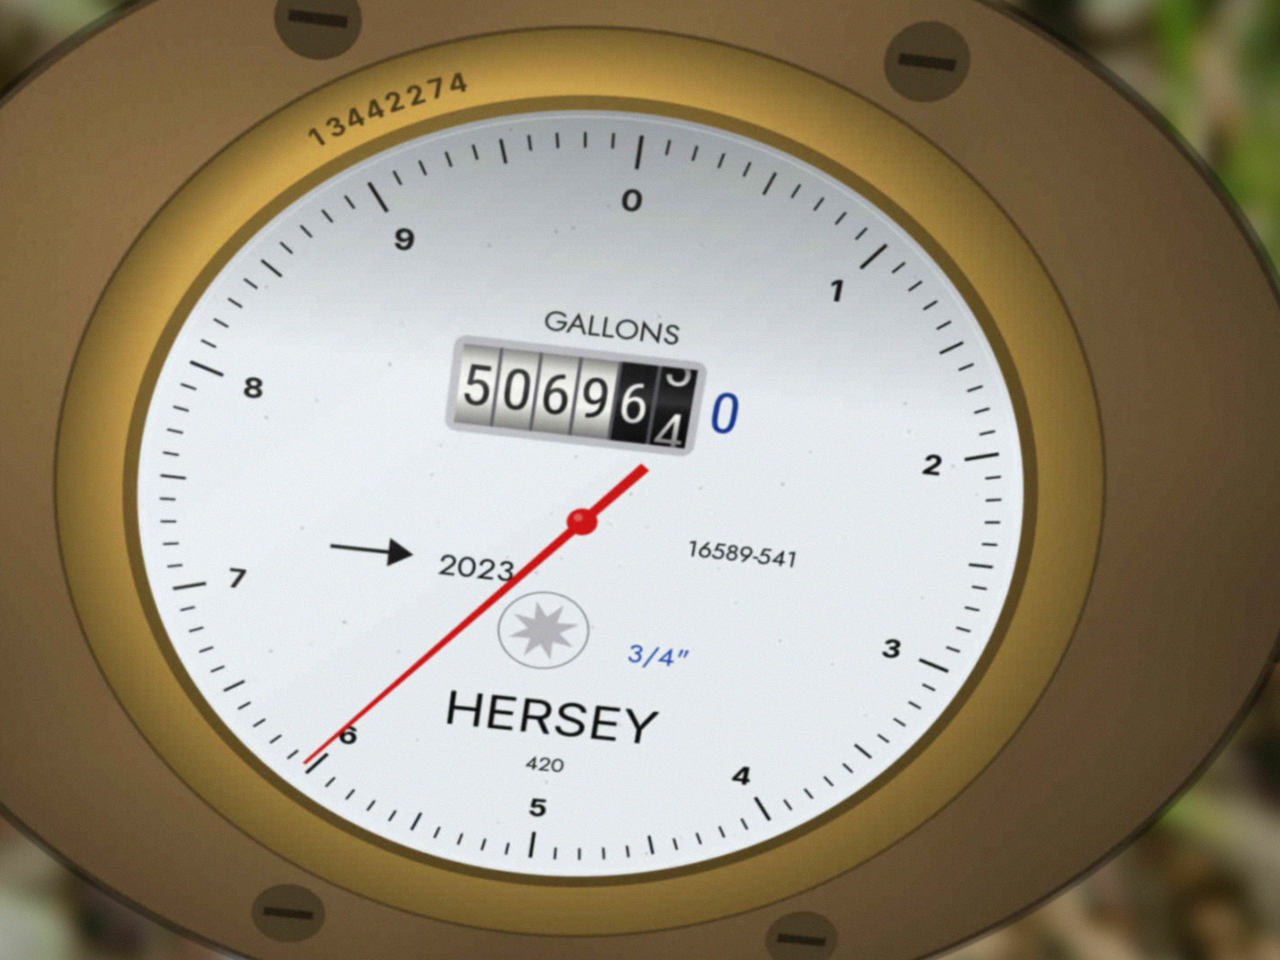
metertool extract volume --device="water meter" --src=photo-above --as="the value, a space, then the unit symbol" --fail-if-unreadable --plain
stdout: 5069636.0 gal
